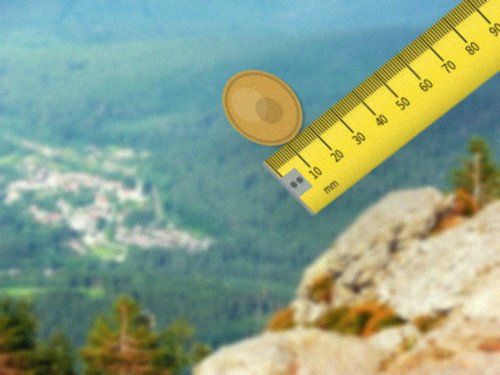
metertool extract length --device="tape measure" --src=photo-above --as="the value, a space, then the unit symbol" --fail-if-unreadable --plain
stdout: 25 mm
